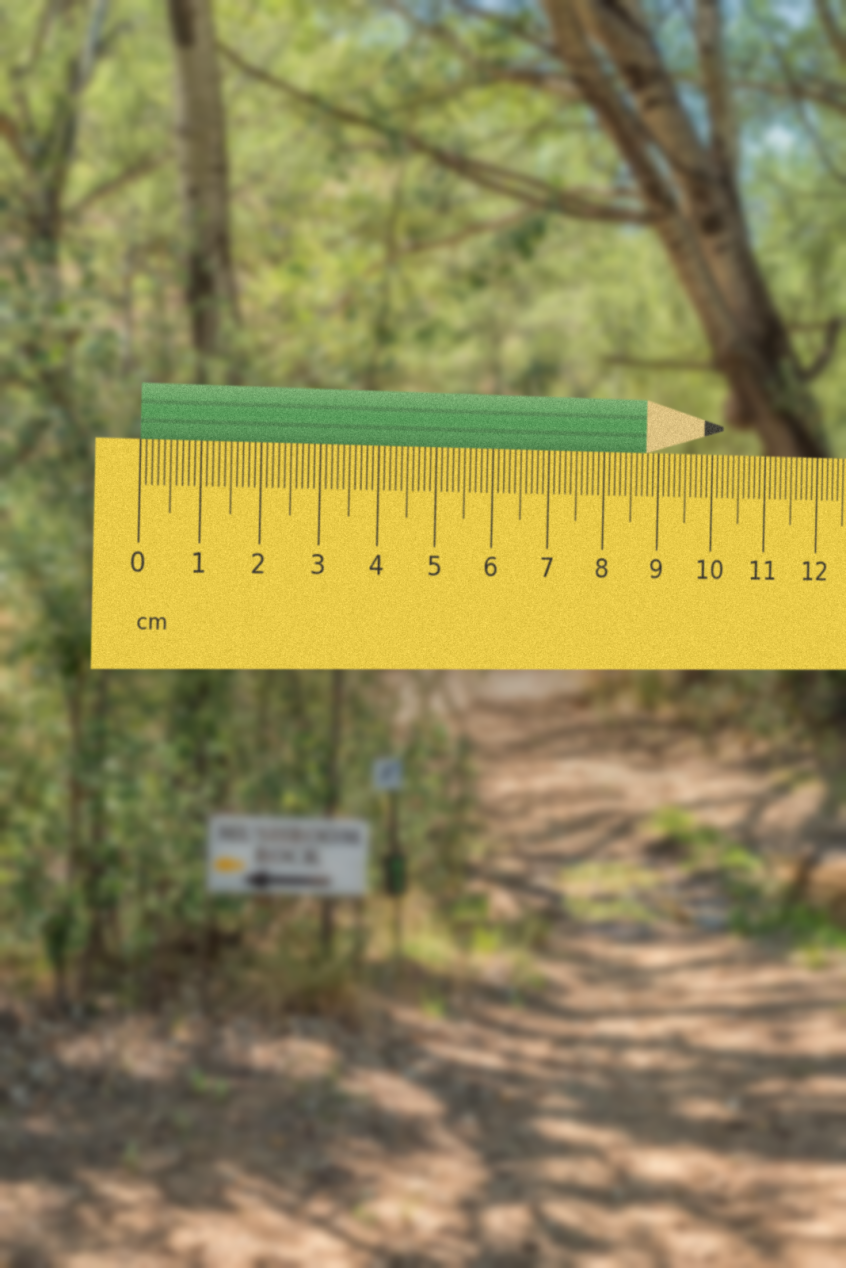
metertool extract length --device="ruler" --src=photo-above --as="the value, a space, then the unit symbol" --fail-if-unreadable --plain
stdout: 10.2 cm
